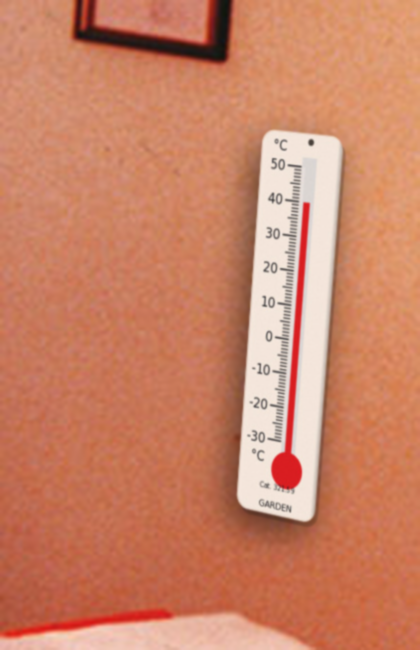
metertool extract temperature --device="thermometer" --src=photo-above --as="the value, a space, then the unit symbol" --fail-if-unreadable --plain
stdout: 40 °C
